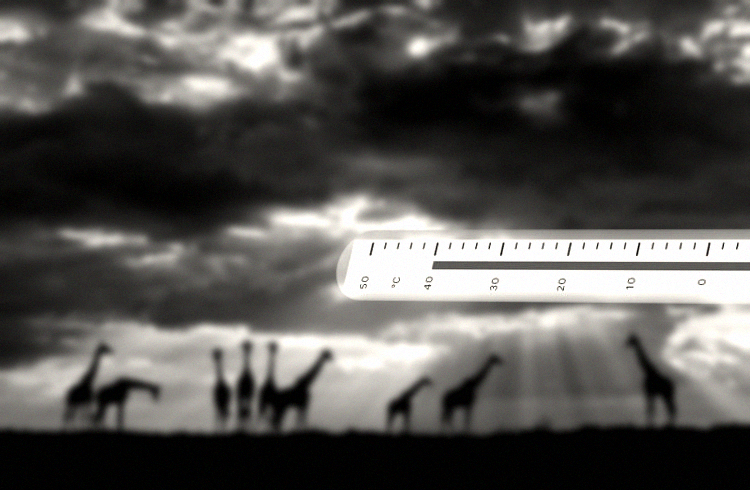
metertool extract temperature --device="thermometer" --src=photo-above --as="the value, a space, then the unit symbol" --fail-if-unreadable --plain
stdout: 40 °C
